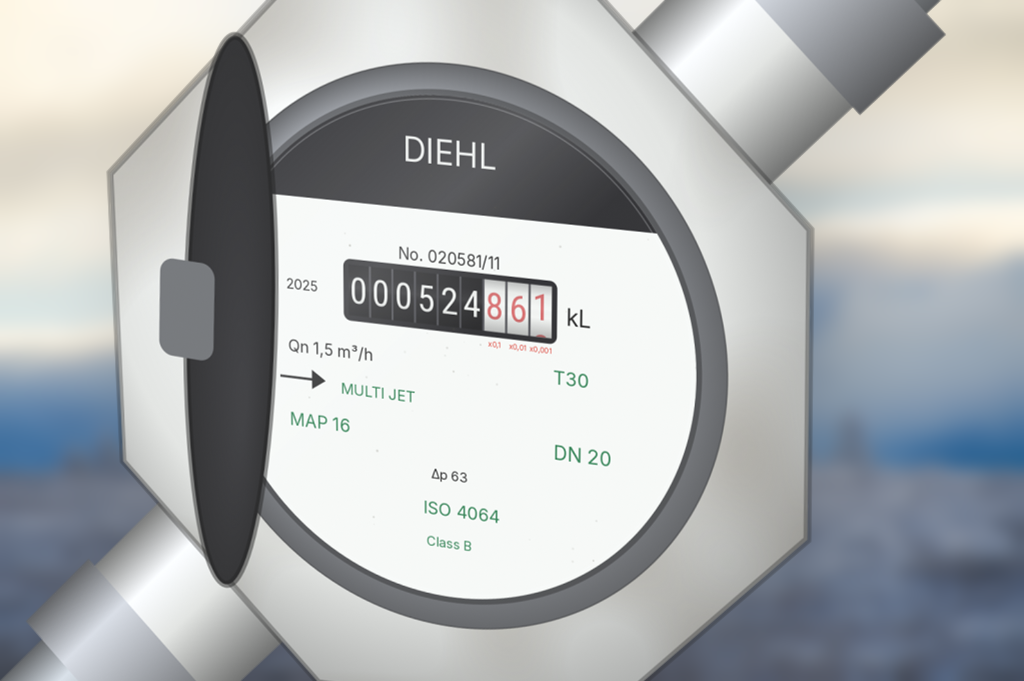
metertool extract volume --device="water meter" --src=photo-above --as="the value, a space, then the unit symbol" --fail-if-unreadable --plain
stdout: 524.861 kL
